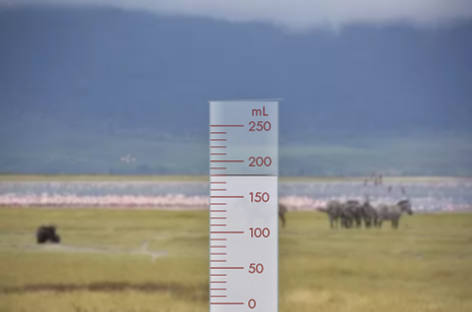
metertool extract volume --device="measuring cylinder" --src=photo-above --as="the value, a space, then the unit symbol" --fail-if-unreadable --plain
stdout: 180 mL
